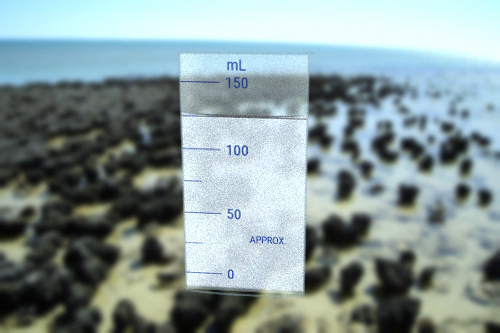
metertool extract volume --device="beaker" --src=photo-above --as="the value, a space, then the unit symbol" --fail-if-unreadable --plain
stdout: 125 mL
